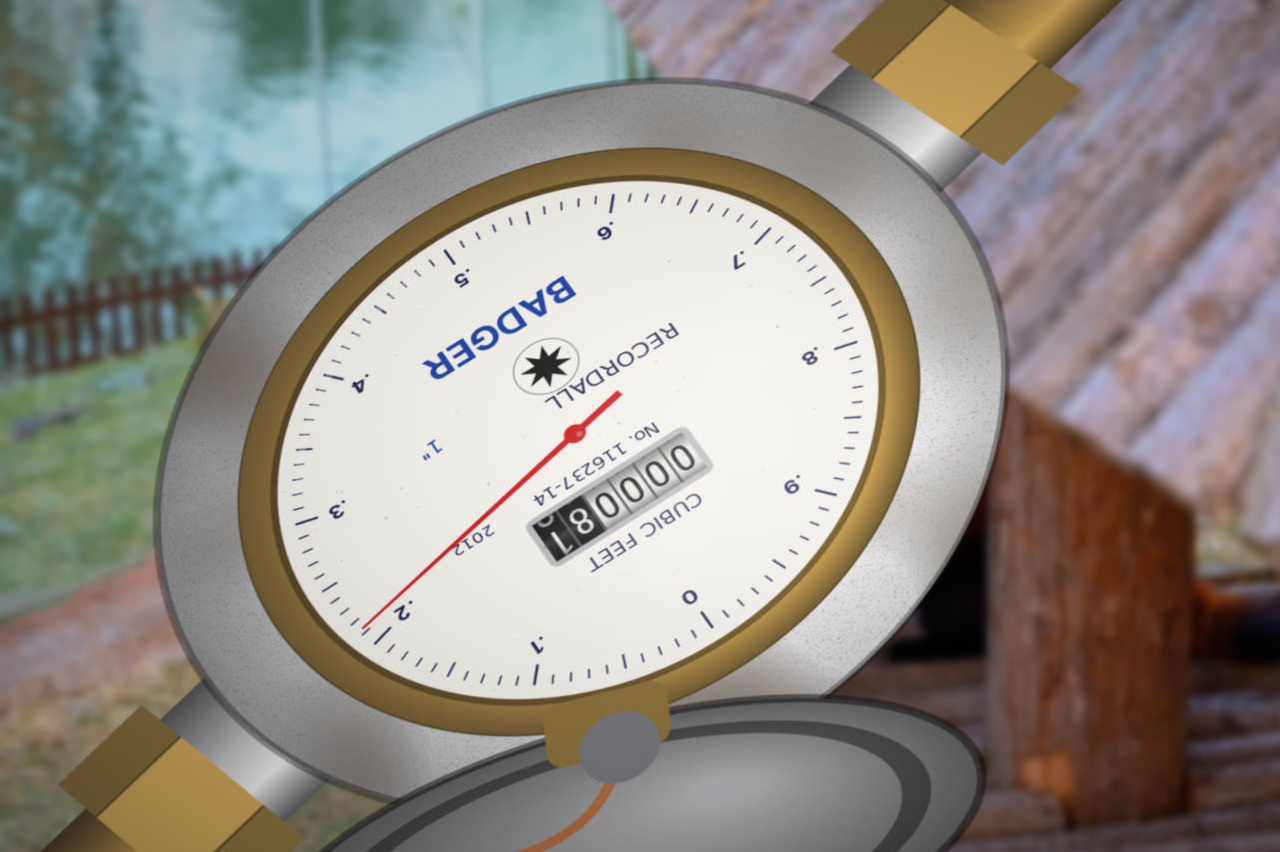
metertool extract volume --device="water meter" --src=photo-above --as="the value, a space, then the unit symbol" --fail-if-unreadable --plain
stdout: 81.21 ft³
